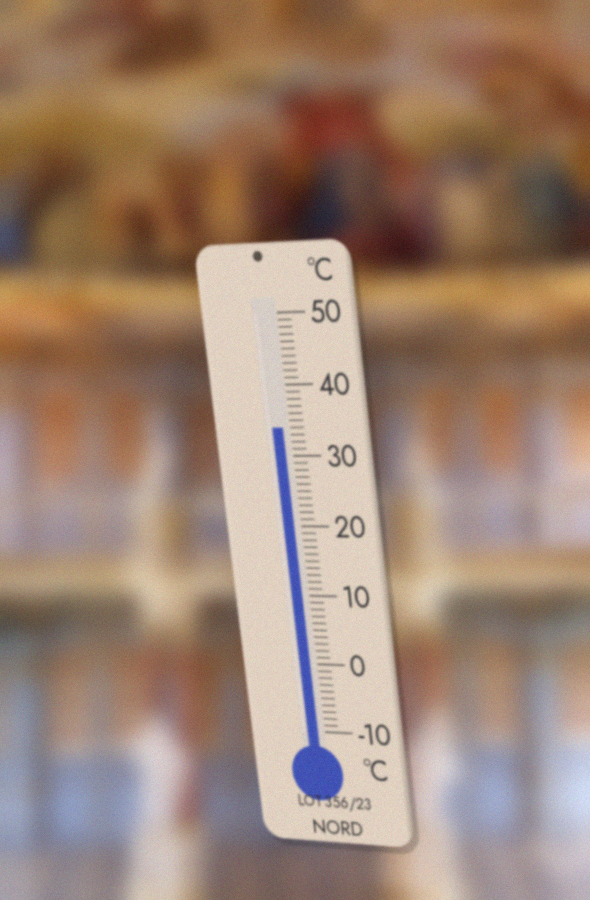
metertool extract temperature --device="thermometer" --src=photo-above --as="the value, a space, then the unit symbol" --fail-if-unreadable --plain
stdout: 34 °C
